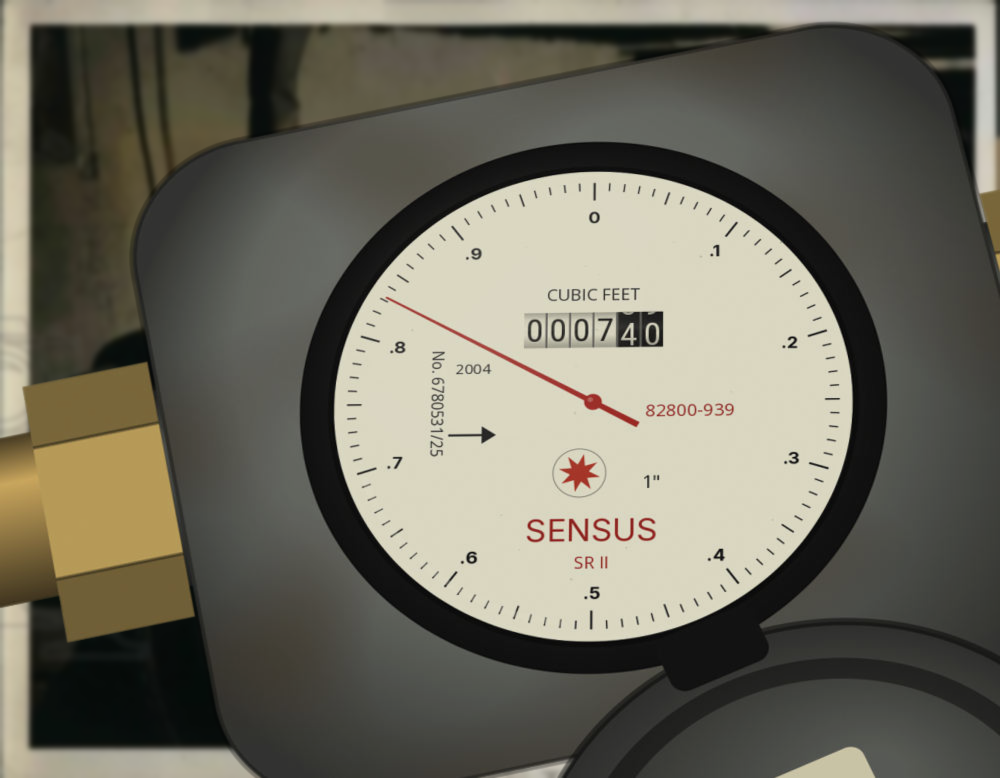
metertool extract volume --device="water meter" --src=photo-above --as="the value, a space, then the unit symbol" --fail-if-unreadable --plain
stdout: 739.83 ft³
